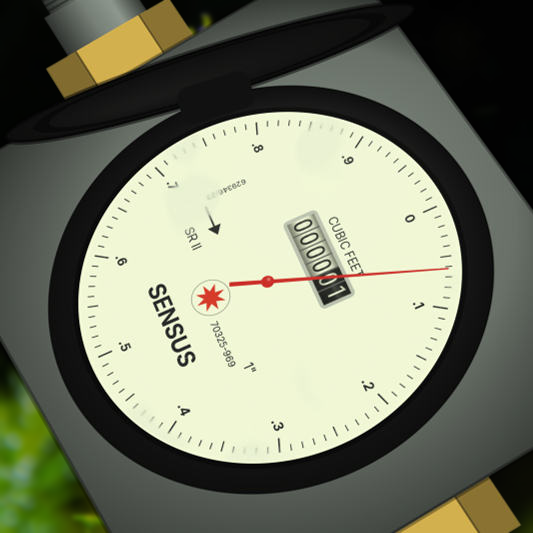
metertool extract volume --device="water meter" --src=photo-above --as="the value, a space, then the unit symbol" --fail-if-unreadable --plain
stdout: 1.06 ft³
